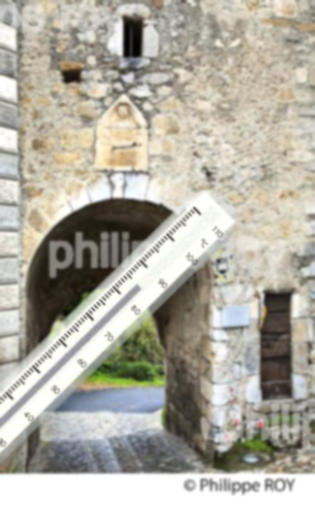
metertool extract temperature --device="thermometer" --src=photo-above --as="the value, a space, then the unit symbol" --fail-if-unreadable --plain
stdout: 85 °C
